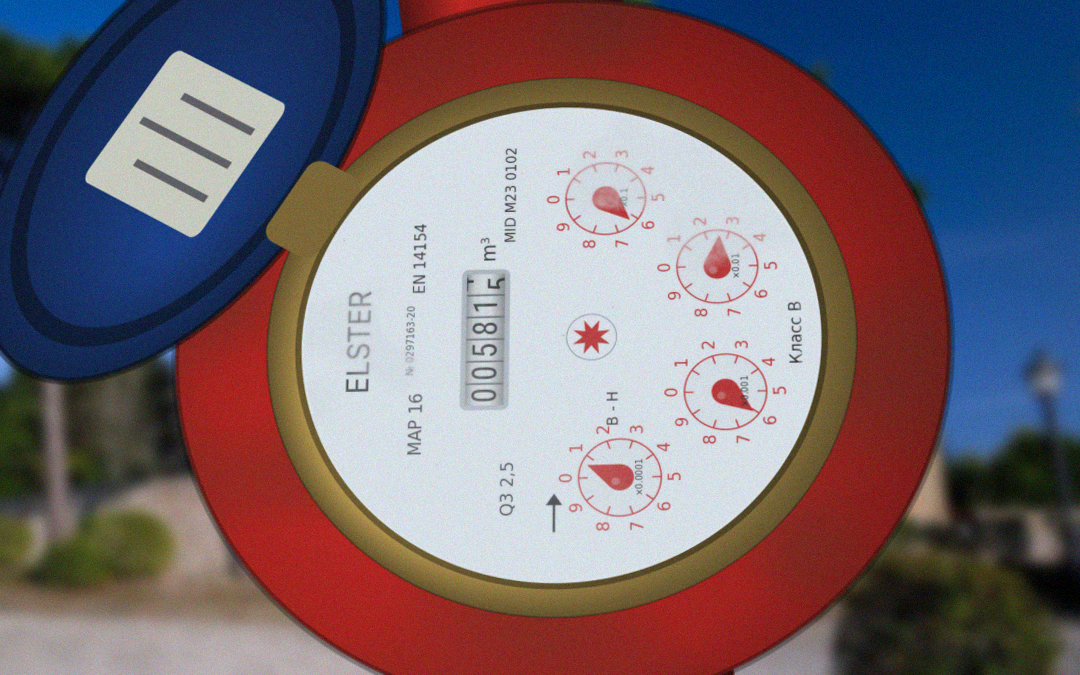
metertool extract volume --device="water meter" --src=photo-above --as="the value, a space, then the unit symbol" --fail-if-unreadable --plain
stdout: 5814.6260 m³
